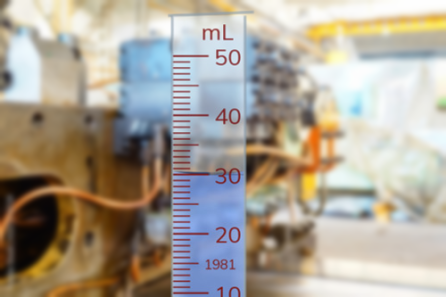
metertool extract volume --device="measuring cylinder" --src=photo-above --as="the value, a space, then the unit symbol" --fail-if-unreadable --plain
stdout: 30 mL
